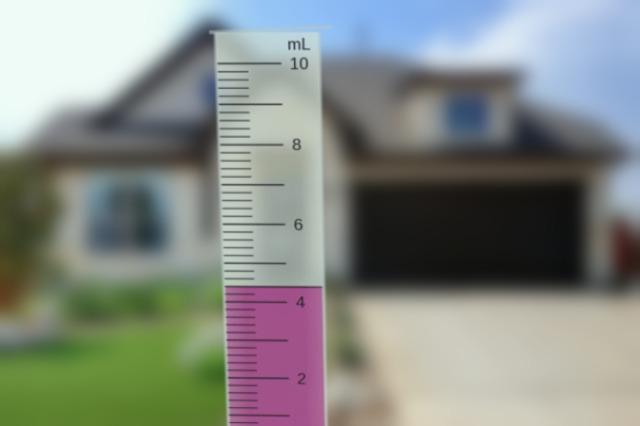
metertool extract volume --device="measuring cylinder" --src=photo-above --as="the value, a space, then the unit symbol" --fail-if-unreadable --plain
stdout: 4.4 mL
